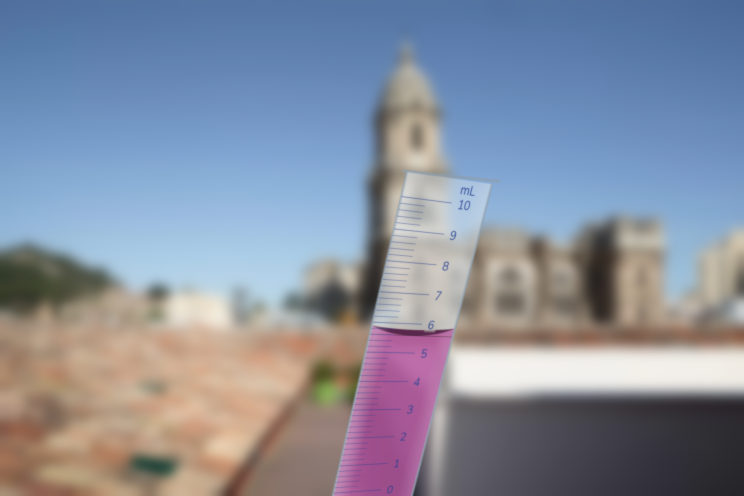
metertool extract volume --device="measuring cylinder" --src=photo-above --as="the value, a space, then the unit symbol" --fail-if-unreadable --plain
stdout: 5.6 mL
